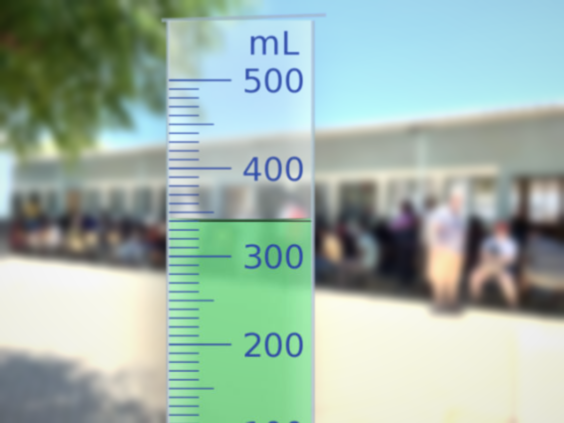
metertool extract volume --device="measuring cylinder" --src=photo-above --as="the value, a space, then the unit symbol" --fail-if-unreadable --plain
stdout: 340 mL
